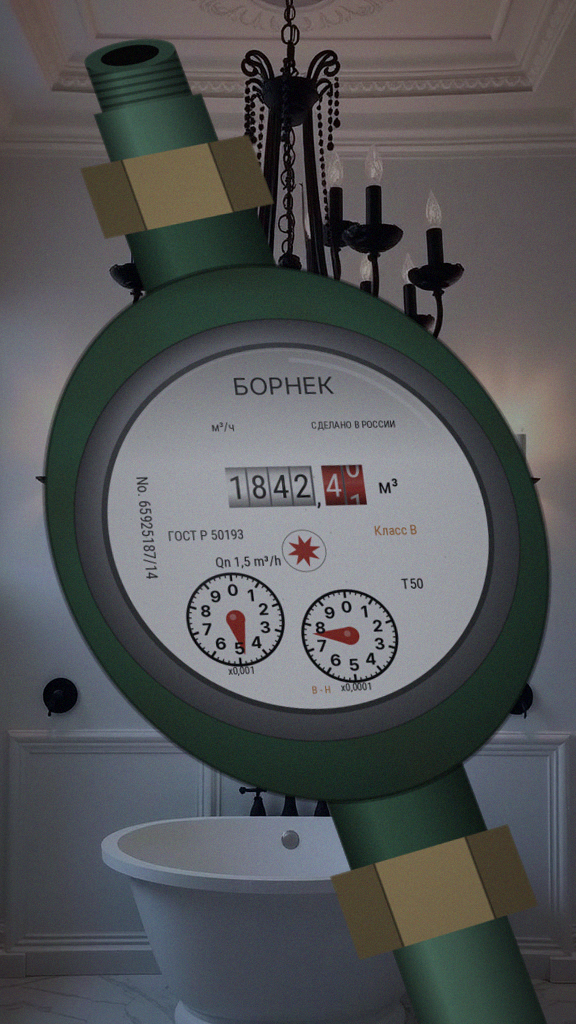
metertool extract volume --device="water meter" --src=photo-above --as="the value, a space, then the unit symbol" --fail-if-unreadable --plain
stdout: 1842.4047 m³
